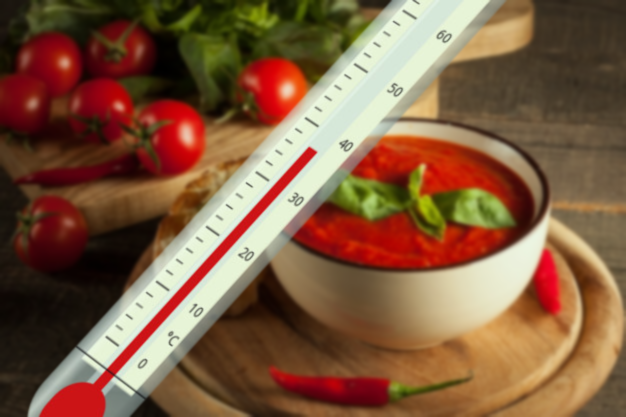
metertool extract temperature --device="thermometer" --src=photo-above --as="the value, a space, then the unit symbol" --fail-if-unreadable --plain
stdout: 37 °C
